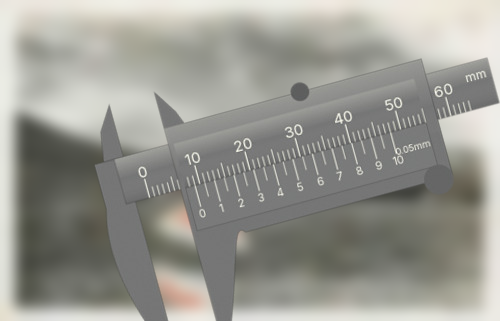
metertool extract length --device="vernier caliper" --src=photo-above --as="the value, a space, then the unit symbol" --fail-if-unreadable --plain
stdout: 9.0 mm
